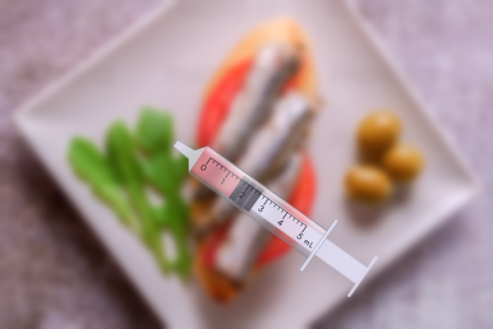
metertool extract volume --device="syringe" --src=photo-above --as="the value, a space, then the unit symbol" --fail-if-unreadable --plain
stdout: 1.6 mL
